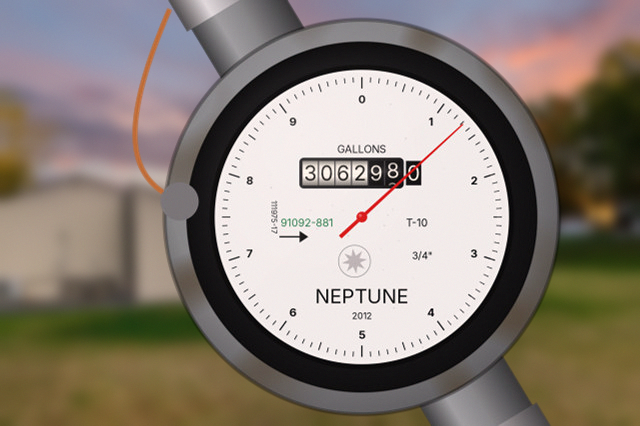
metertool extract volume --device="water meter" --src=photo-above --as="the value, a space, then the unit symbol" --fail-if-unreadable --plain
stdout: 3062981.3 gal
